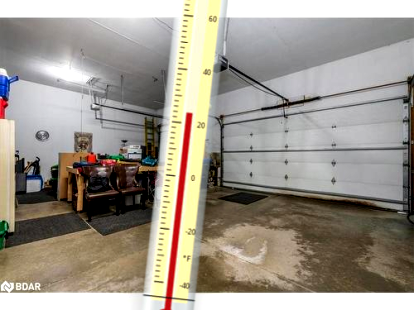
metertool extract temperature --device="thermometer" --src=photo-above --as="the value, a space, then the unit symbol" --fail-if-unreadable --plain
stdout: 24 °F
